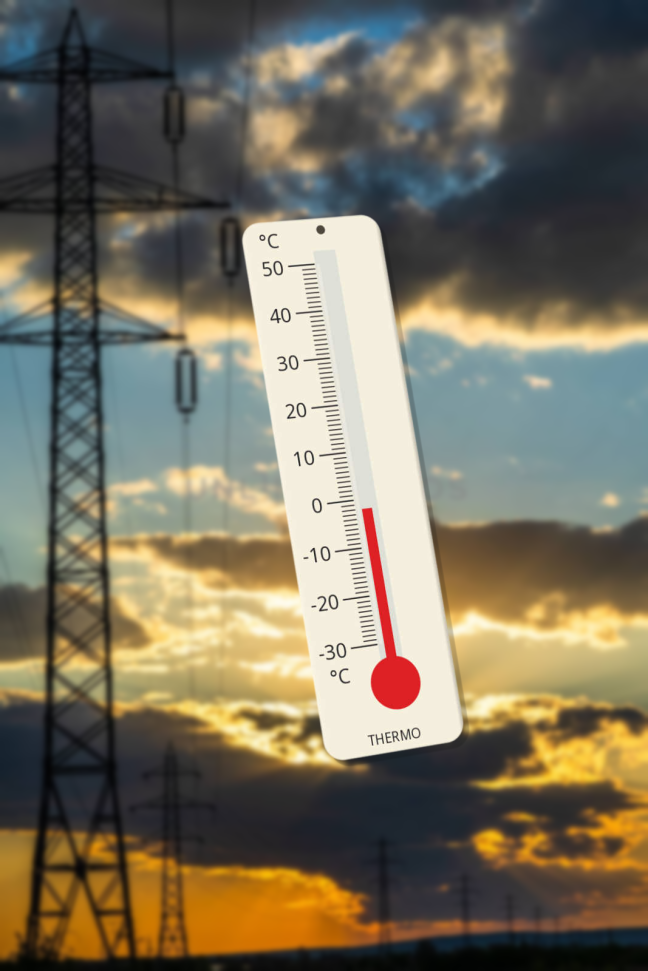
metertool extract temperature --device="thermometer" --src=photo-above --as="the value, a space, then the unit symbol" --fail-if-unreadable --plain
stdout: -2 °C
